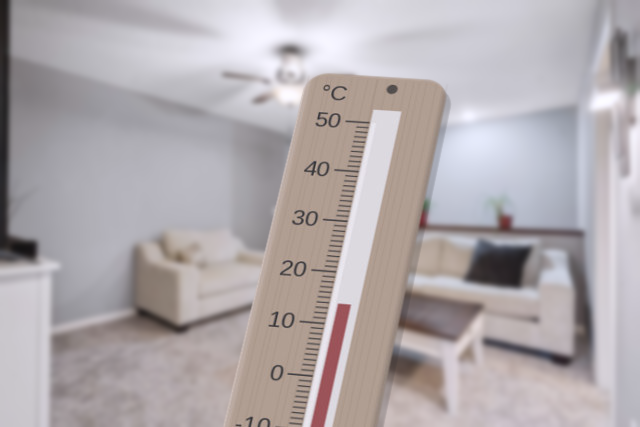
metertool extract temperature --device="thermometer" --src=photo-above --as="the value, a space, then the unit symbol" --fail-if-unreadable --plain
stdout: 14 °C
